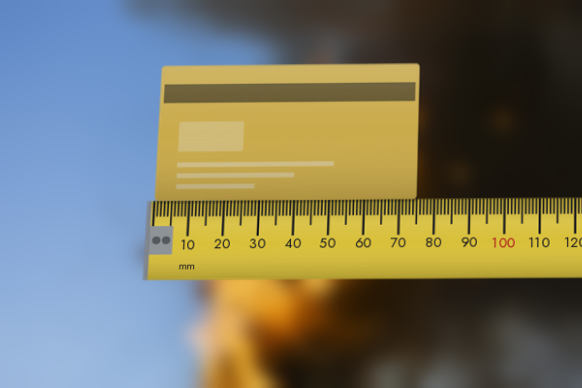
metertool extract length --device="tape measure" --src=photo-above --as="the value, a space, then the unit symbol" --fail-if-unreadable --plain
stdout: 75 mm
